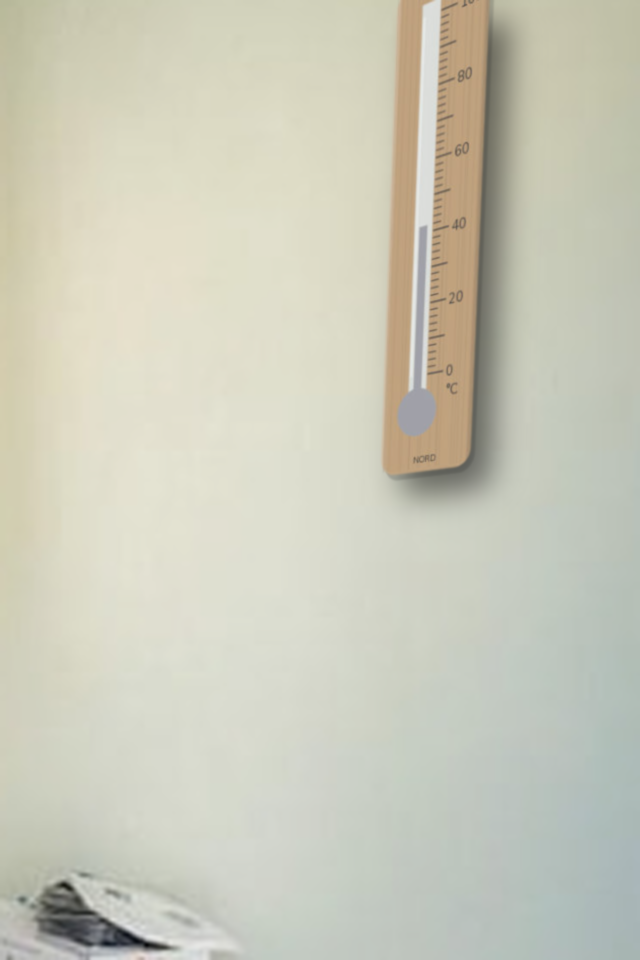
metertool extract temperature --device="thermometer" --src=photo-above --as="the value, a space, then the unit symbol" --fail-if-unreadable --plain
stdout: 42 °C
